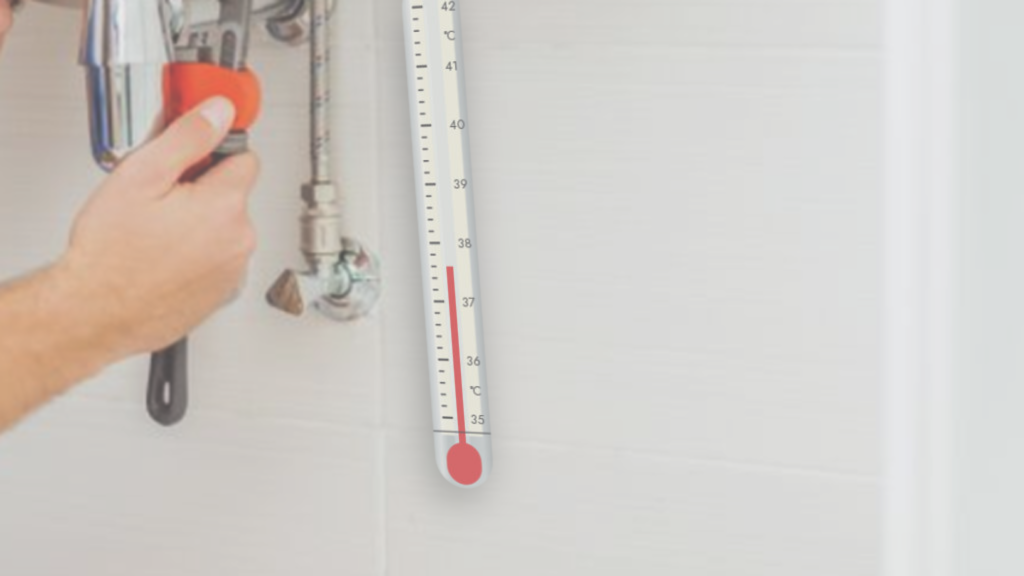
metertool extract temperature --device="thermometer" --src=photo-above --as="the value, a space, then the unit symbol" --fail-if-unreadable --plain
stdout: 37.6 °C
